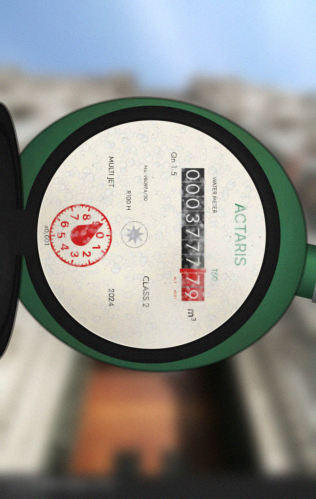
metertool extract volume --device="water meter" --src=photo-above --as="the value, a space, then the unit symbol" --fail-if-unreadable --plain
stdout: 3777.789 m³
